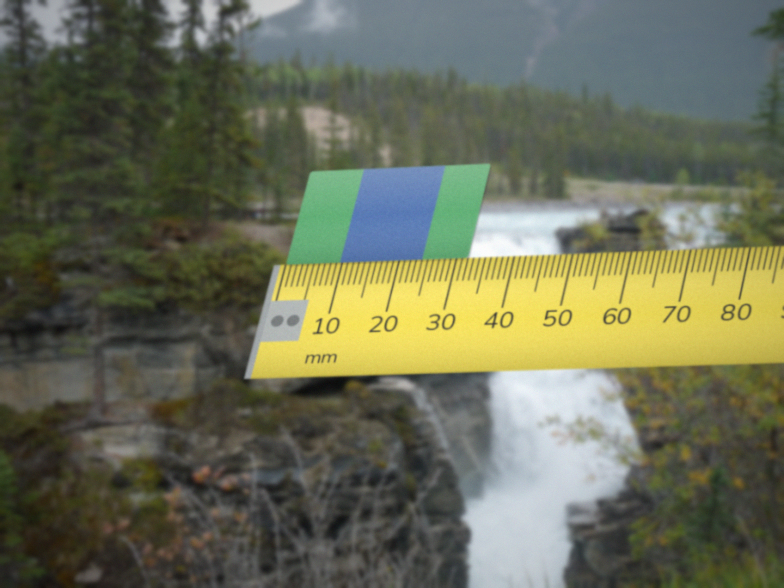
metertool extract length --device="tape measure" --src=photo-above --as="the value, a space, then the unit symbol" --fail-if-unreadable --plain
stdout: 32 mm
